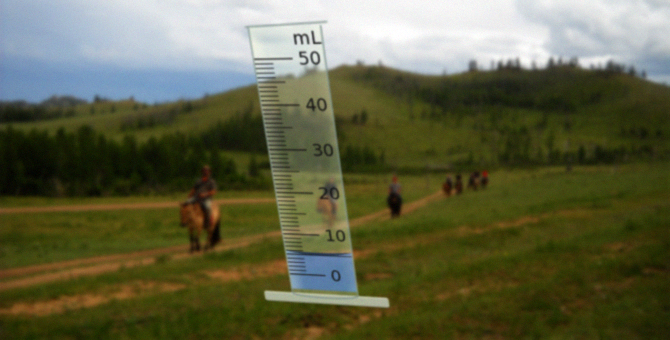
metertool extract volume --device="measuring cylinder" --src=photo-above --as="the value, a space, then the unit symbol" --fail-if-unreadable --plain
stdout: 5 mL
